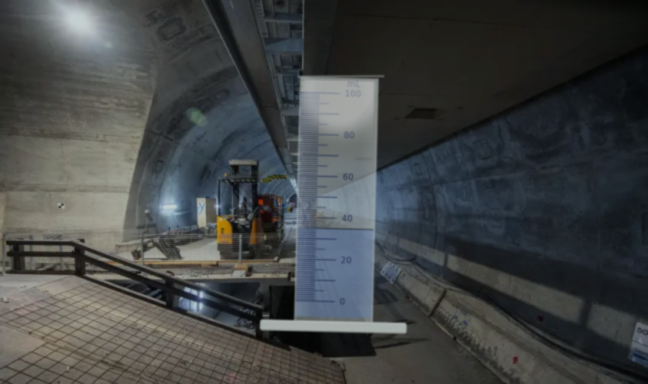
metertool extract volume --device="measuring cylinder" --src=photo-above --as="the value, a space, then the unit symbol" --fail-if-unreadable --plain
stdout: 35 mL
